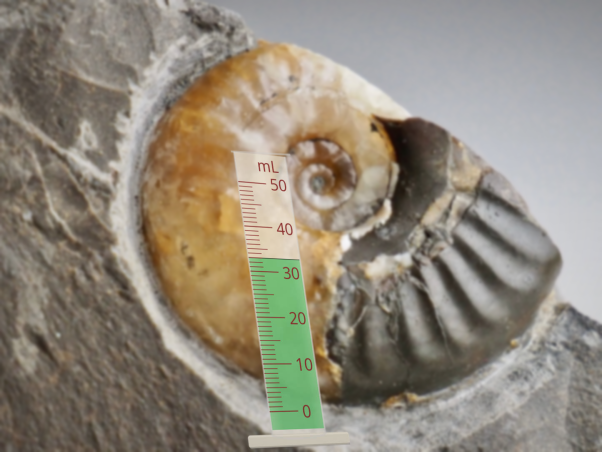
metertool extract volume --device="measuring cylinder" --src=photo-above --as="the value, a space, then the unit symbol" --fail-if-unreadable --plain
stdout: 33 mL
